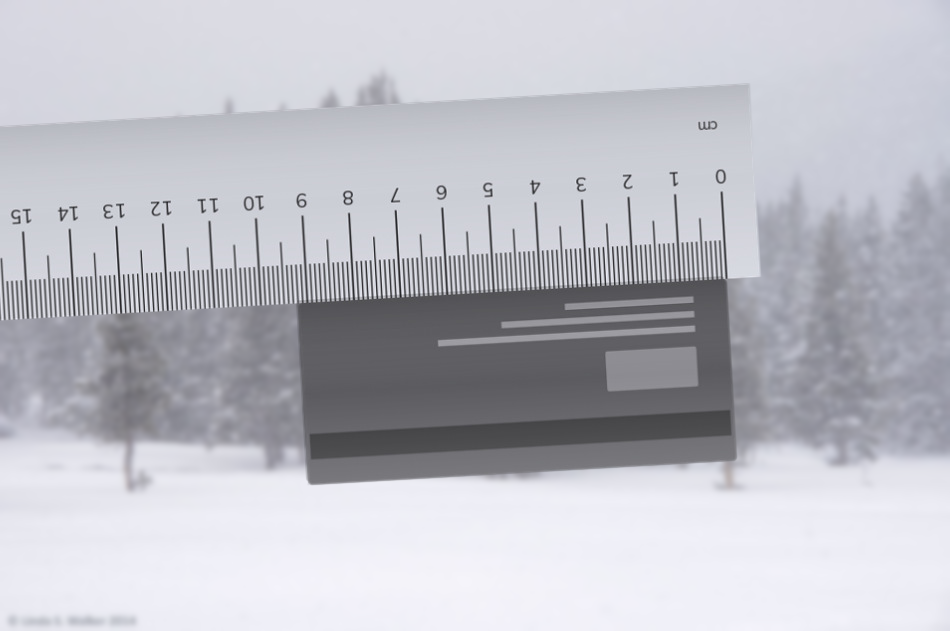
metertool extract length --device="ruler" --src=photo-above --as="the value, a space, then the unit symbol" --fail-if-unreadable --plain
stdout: 9.2 cm
